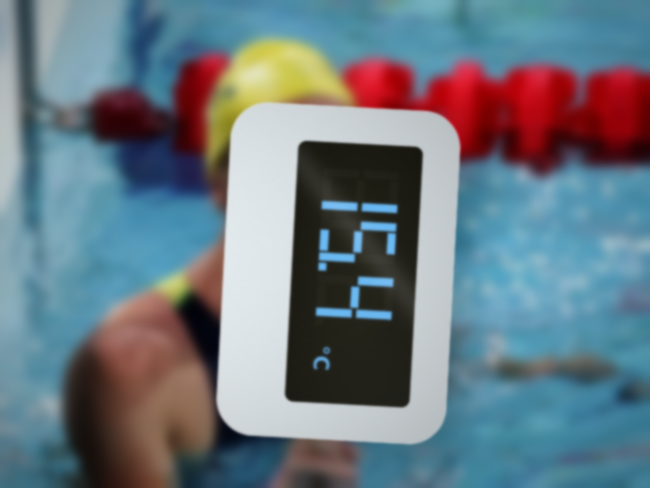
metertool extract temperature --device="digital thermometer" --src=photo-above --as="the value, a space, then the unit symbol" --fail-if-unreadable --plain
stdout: 15.4 °C
